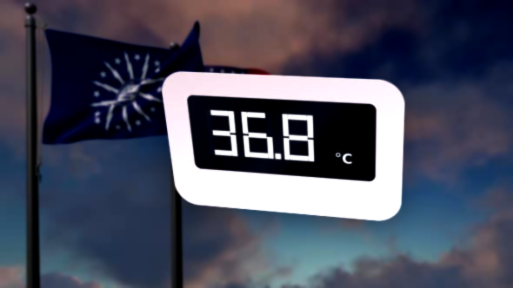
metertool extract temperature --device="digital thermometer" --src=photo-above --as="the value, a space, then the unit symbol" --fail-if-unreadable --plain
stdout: 36.8 °C
